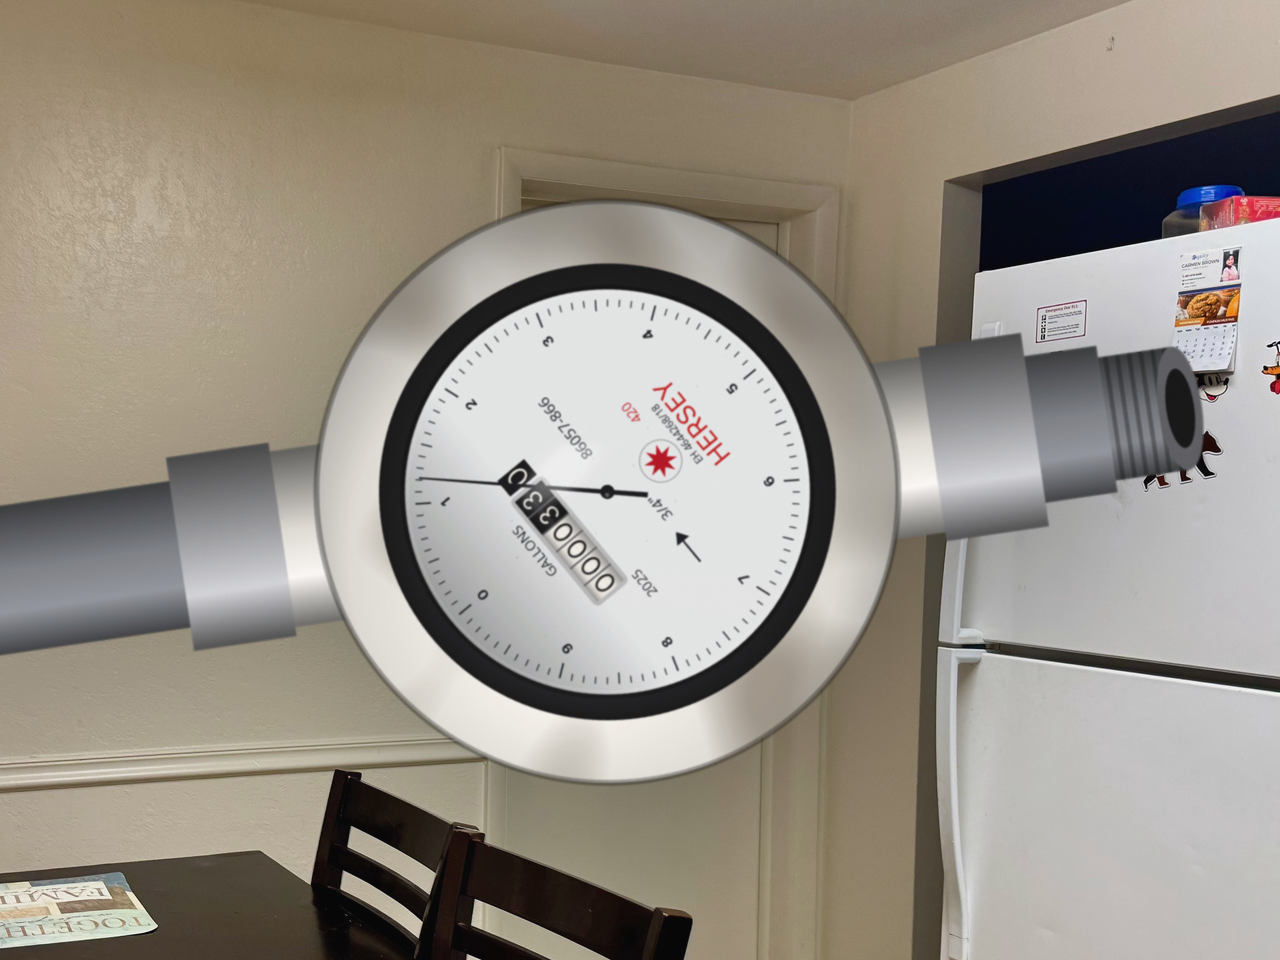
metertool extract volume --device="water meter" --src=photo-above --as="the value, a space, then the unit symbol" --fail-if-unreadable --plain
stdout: 331.2 gal
